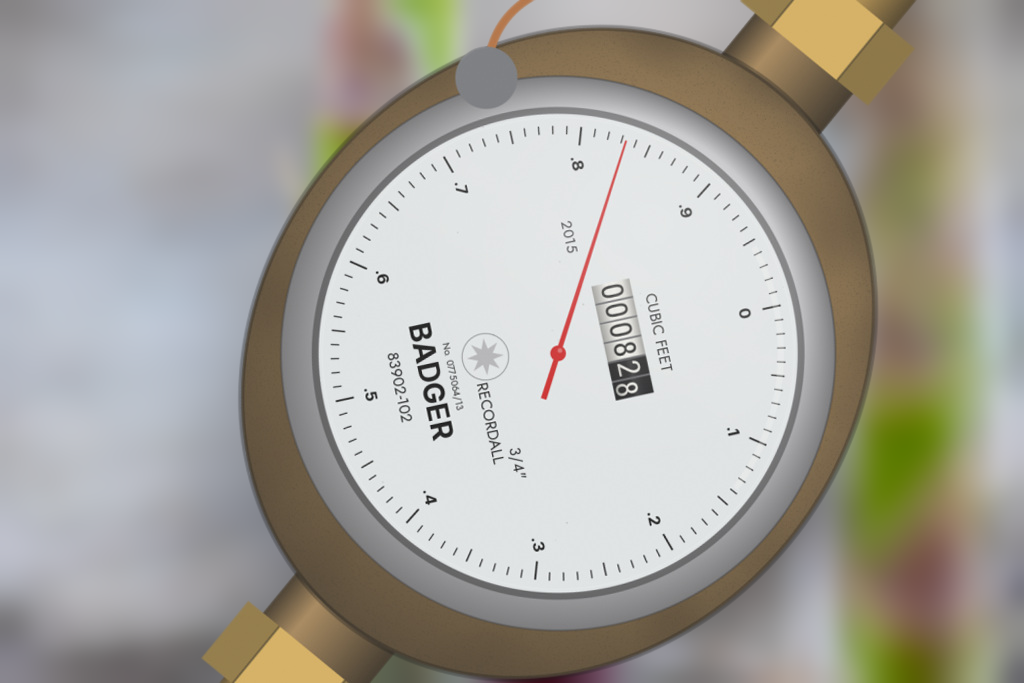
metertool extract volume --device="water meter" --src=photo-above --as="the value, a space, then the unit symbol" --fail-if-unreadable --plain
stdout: 827.83 ft³
